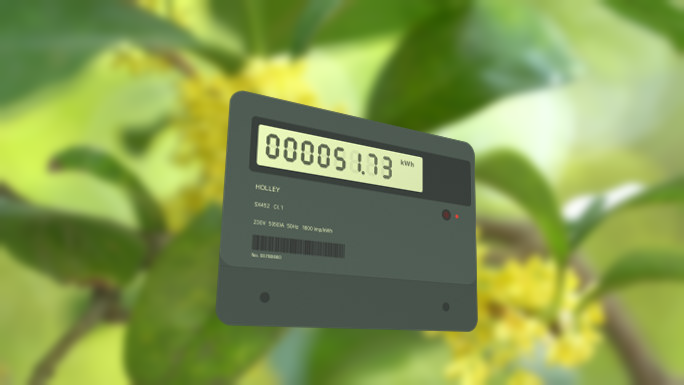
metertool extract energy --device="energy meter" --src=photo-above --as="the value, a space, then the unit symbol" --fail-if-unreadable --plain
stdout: 51.73 kWh
